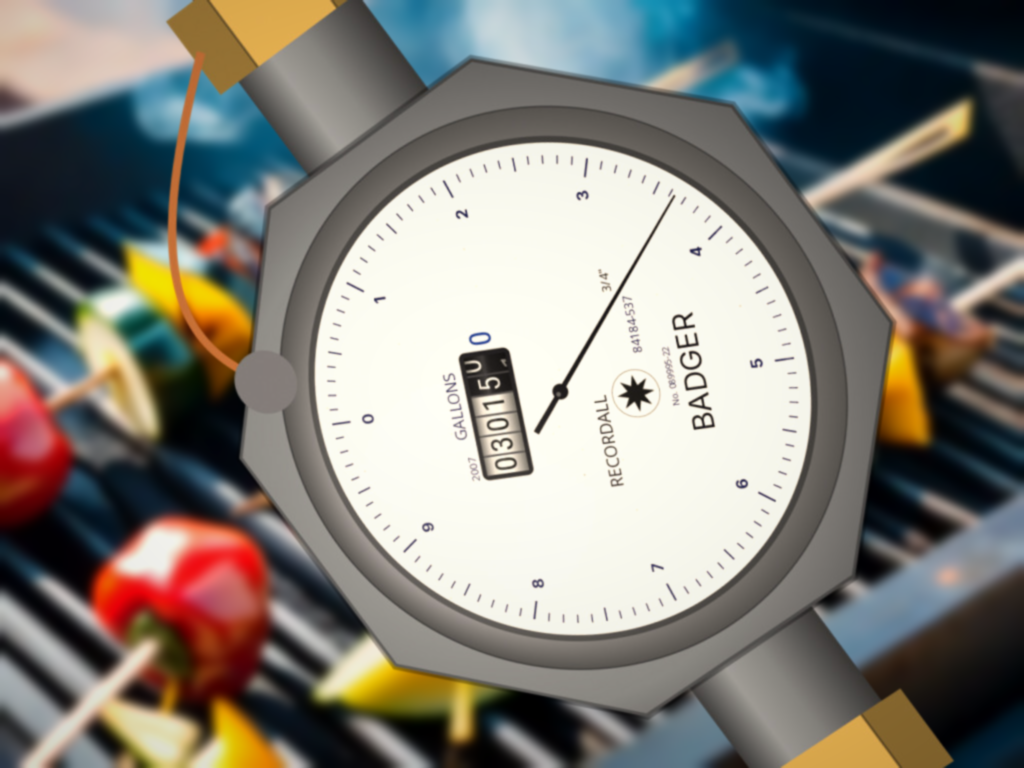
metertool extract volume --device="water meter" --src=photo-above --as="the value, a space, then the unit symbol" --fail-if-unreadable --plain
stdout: 301503.6 gal
